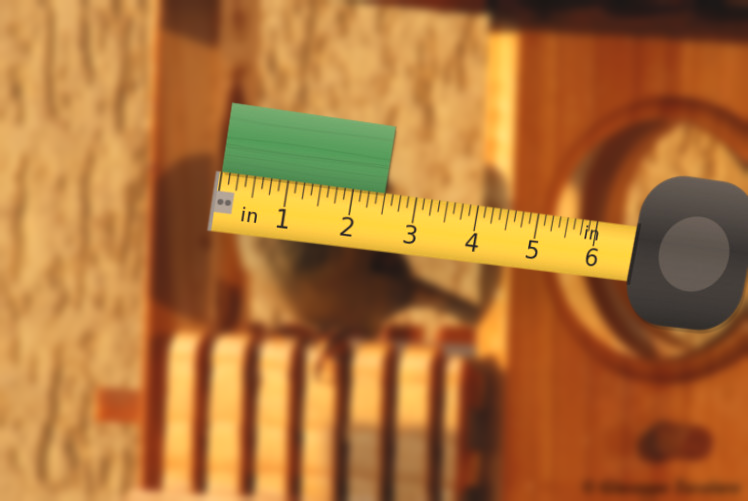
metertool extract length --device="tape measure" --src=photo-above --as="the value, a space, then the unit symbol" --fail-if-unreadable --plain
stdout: 2.5 in
